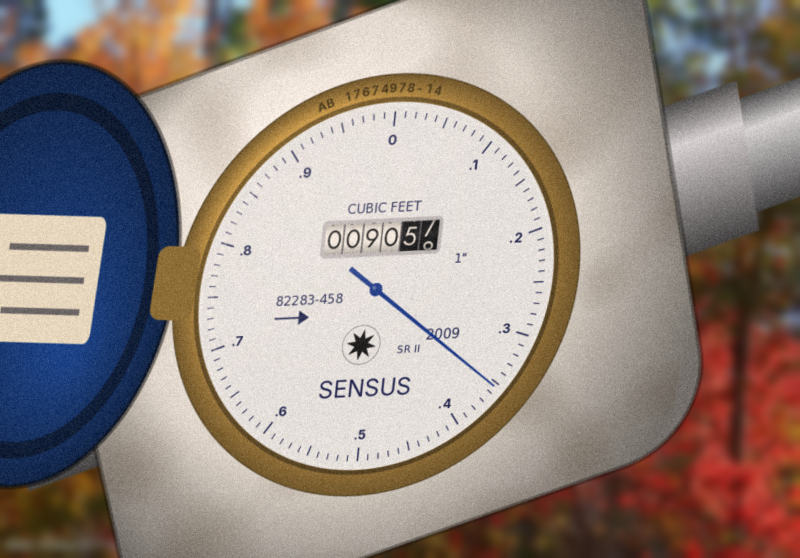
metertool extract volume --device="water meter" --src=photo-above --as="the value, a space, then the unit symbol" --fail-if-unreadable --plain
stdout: 9057.35 ft³
